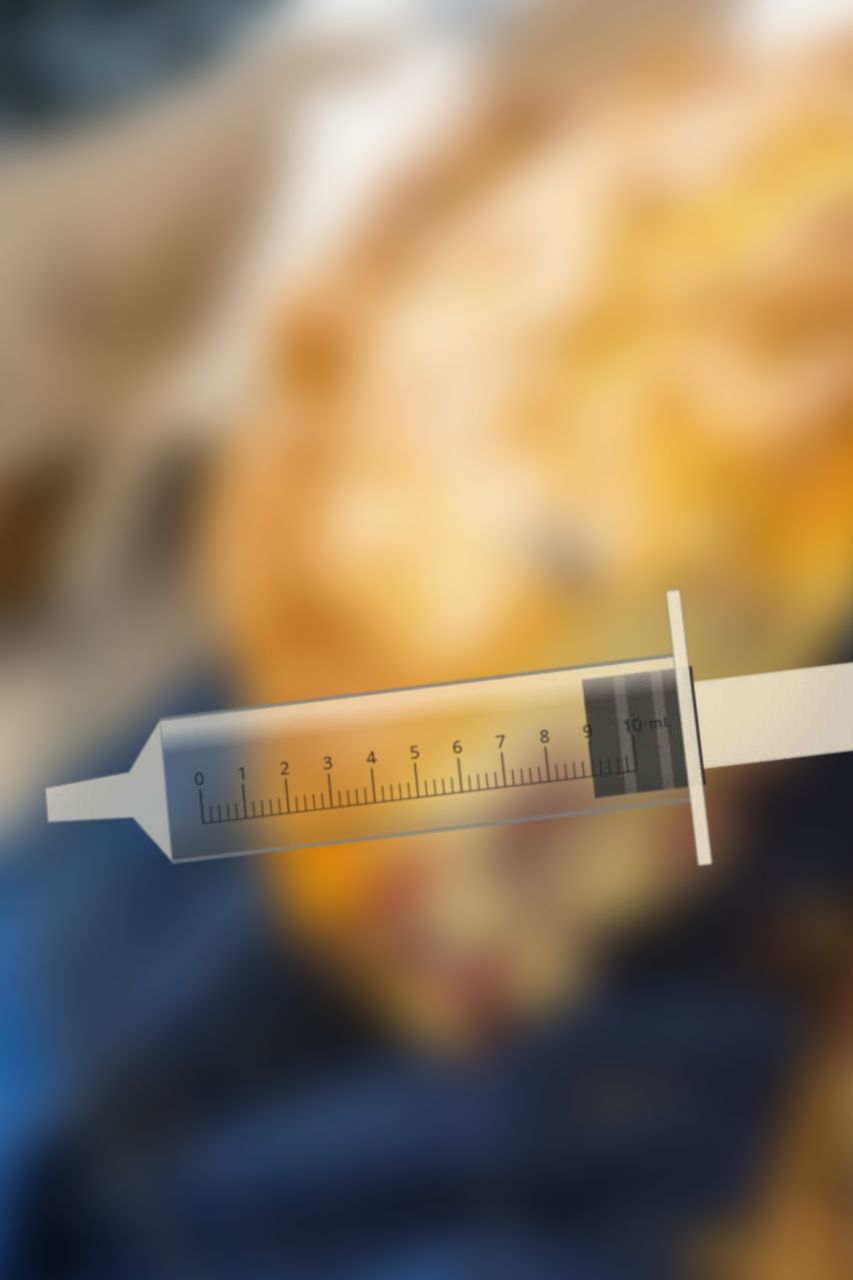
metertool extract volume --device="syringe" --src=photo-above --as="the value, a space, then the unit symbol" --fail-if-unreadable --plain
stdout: 9 mL
